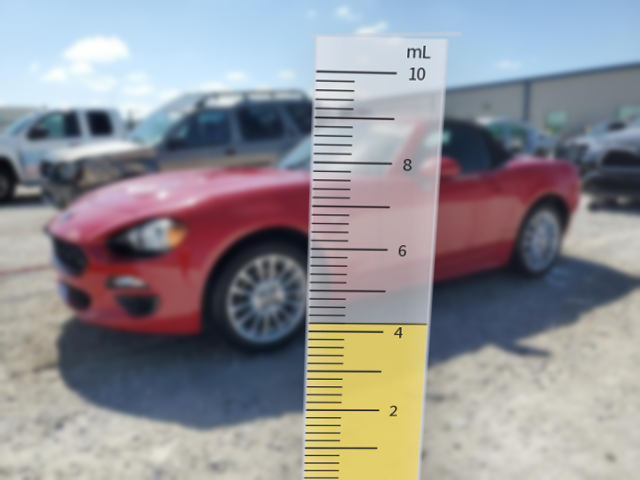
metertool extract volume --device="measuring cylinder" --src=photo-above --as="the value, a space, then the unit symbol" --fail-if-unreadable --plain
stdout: 4.2 mL
